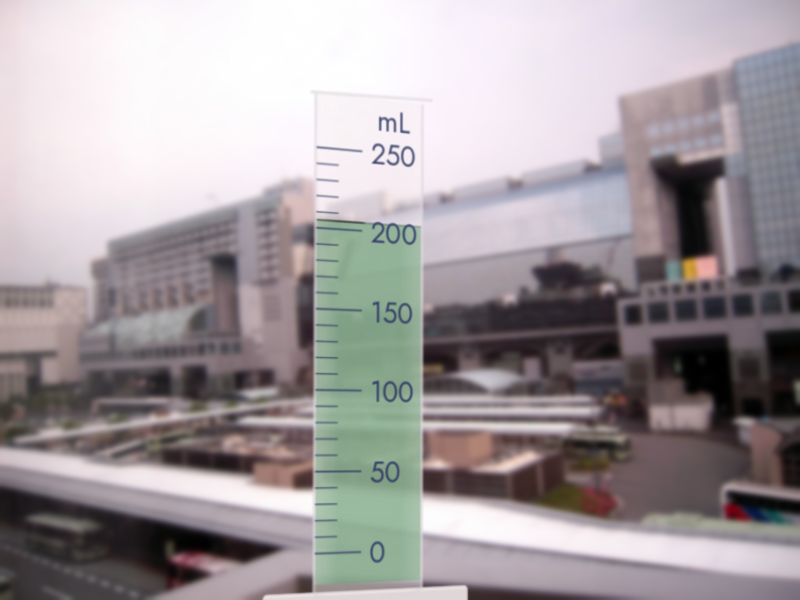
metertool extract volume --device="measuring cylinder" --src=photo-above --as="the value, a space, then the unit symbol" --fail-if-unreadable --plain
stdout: 205 mL
